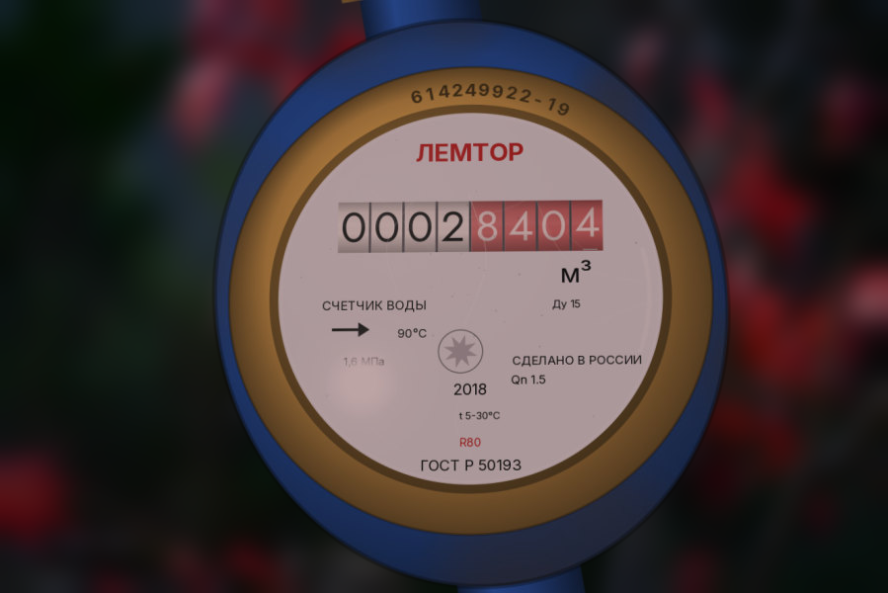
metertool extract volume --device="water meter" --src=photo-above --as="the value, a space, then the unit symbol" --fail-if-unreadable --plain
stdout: 2.8404 m³
